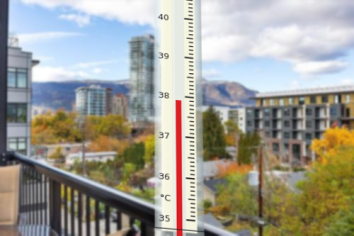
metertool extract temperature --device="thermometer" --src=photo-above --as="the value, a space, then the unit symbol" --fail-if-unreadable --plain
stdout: 37.9 °C
